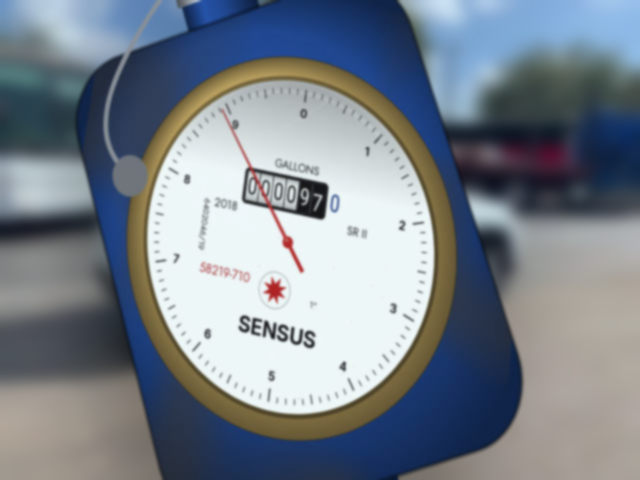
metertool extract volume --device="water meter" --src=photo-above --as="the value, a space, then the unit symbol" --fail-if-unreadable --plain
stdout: 968.9 gal
